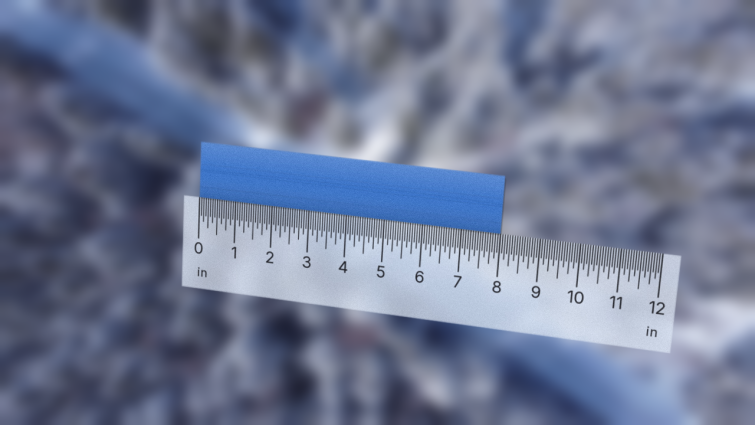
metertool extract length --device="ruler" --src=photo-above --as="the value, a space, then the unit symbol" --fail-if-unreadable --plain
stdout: 8 in
